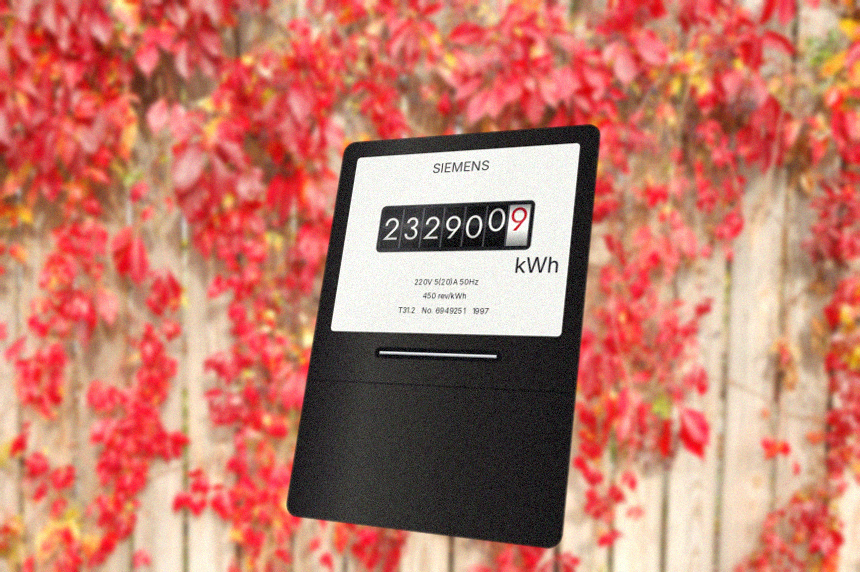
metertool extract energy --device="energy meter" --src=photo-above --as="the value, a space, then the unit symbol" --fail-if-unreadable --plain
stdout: 232900.9 kWh
